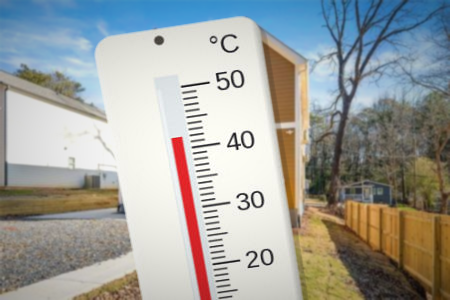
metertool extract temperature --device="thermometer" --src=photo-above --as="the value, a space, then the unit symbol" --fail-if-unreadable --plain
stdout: 42 °C
